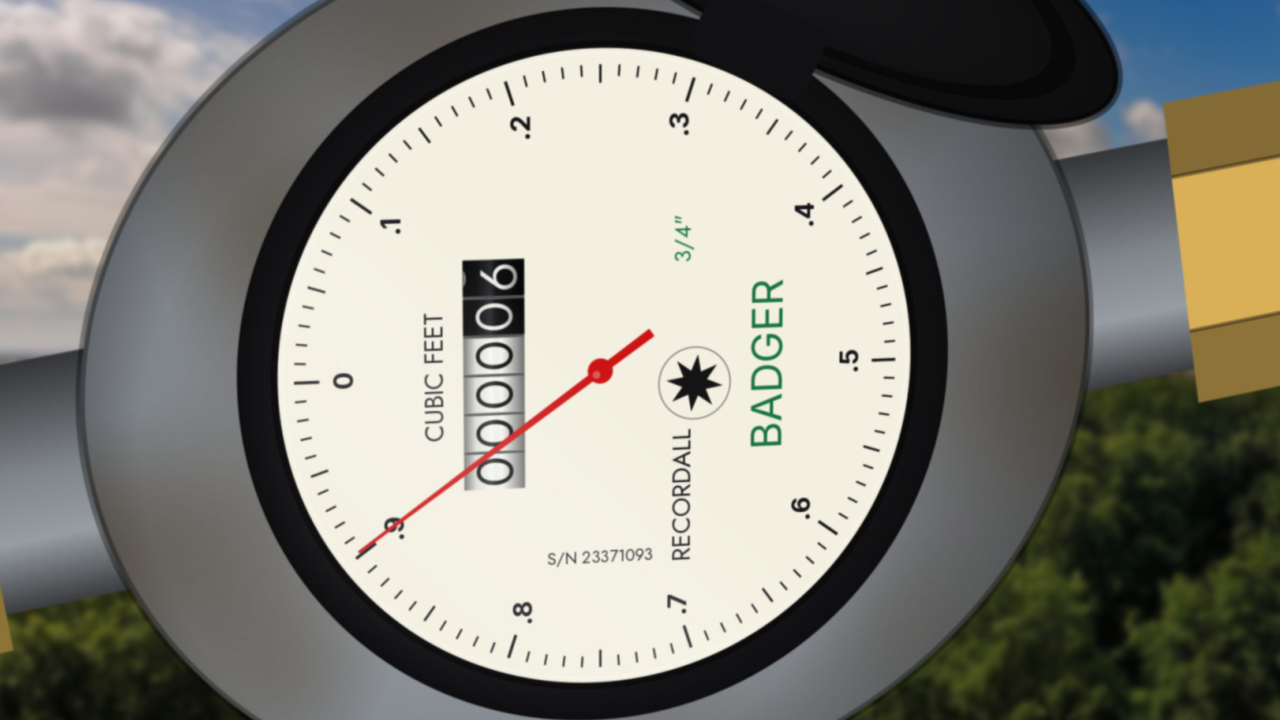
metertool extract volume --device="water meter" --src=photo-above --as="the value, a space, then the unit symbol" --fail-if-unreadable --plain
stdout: 5.90 ft³
